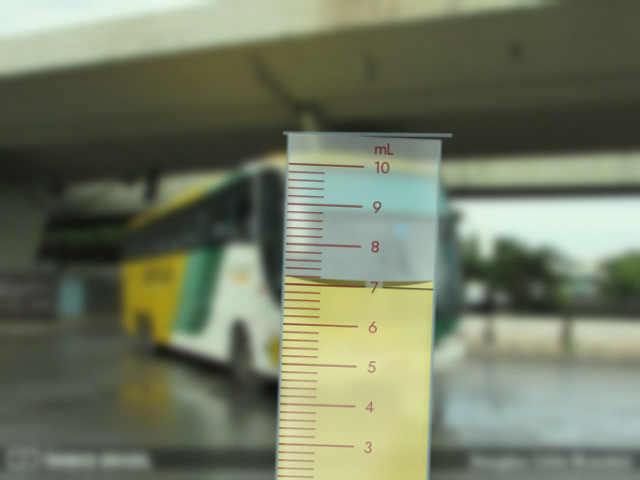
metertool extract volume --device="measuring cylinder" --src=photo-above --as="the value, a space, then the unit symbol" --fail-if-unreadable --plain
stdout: 7 mL
